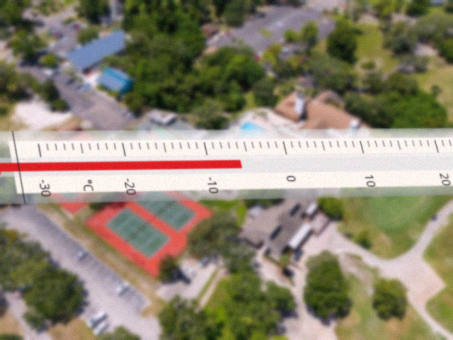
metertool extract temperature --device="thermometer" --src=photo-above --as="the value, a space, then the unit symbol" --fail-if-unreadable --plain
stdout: -6 °C
